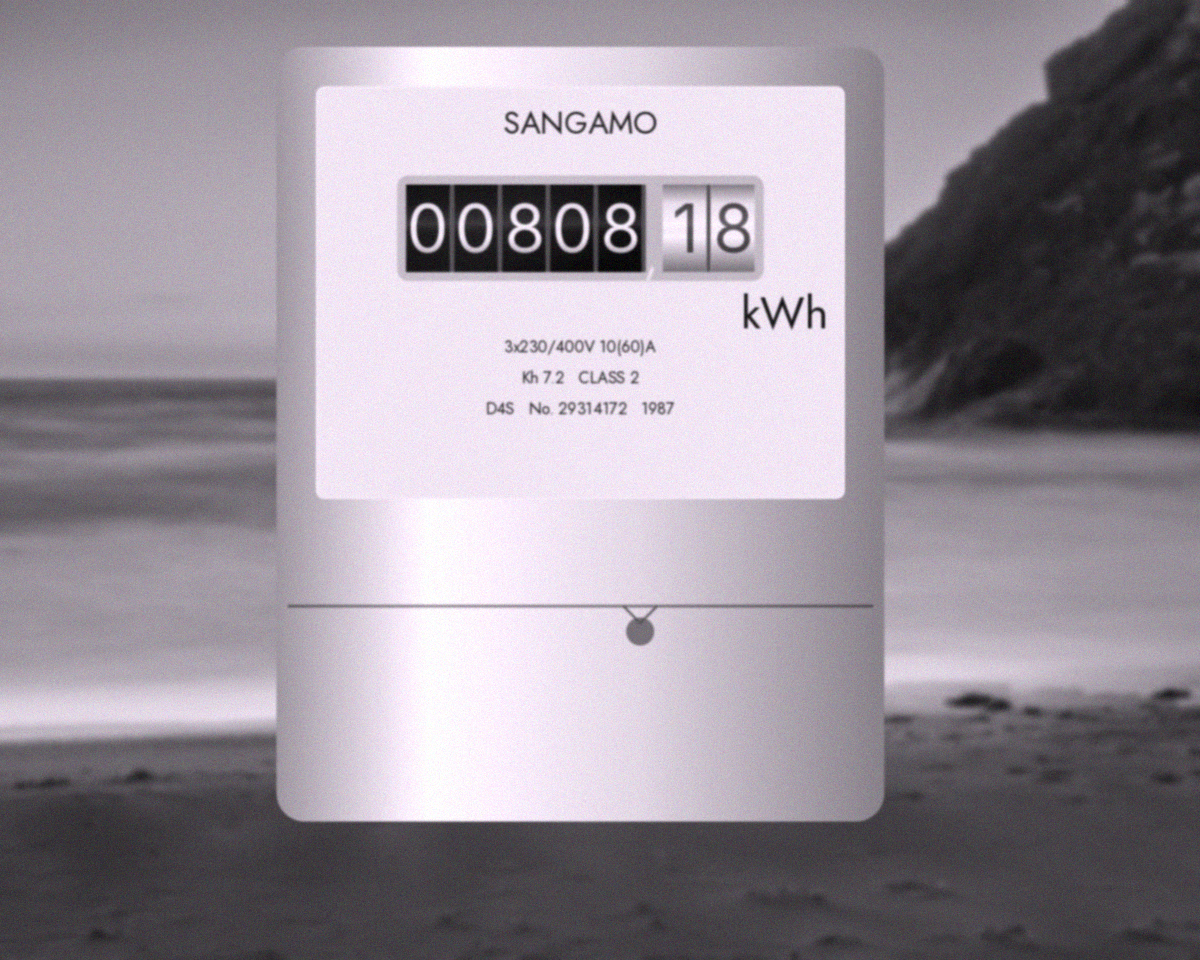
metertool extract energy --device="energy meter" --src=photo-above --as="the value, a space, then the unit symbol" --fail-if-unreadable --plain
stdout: 808.18 kWh
